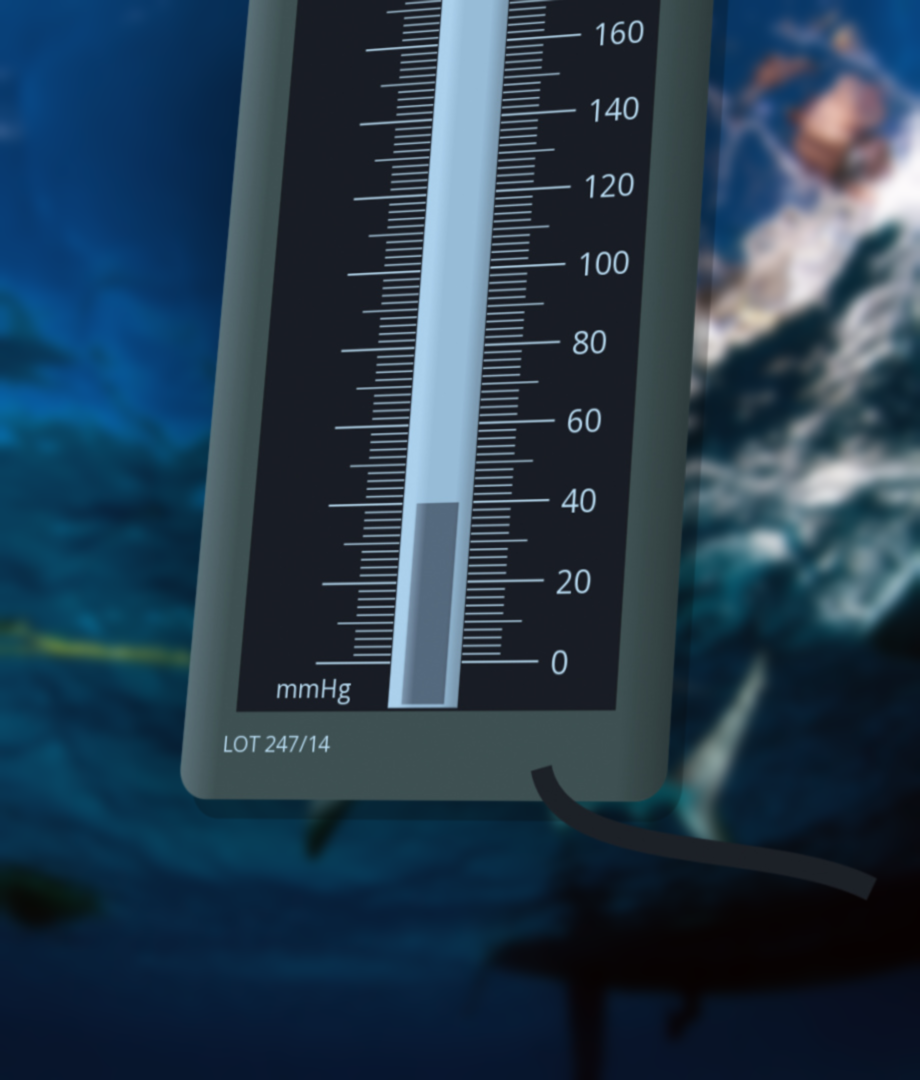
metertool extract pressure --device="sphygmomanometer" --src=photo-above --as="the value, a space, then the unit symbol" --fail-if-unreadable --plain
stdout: 40 mmHg
